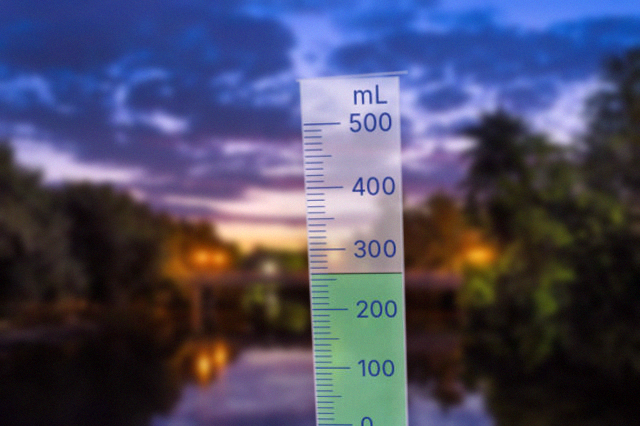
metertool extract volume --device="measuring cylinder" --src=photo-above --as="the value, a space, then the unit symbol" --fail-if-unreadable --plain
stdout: 260 mL
